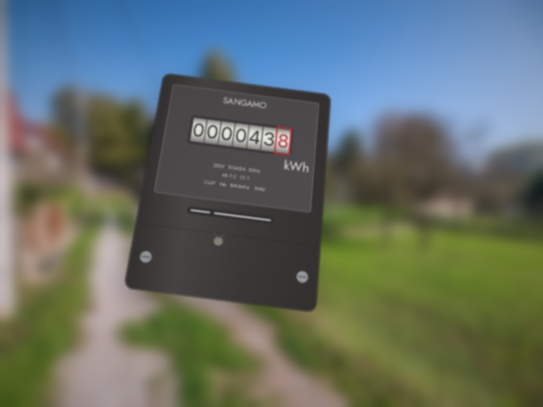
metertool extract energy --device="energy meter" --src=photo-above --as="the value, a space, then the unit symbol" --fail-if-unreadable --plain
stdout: 43.8 kWh
